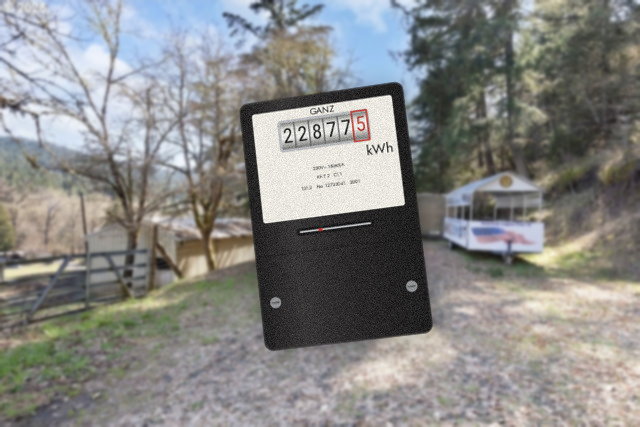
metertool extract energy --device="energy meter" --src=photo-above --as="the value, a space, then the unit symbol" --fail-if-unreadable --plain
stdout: 22877.5 kWh
